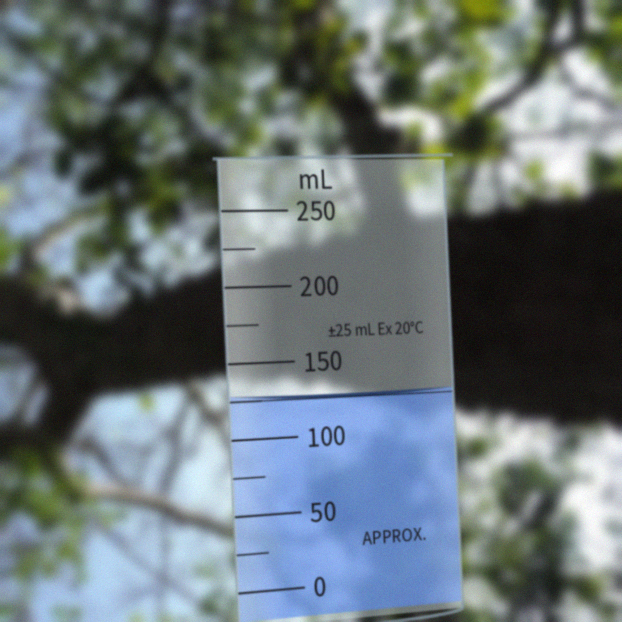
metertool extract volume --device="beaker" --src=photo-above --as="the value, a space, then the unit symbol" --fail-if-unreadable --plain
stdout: 125 mL
